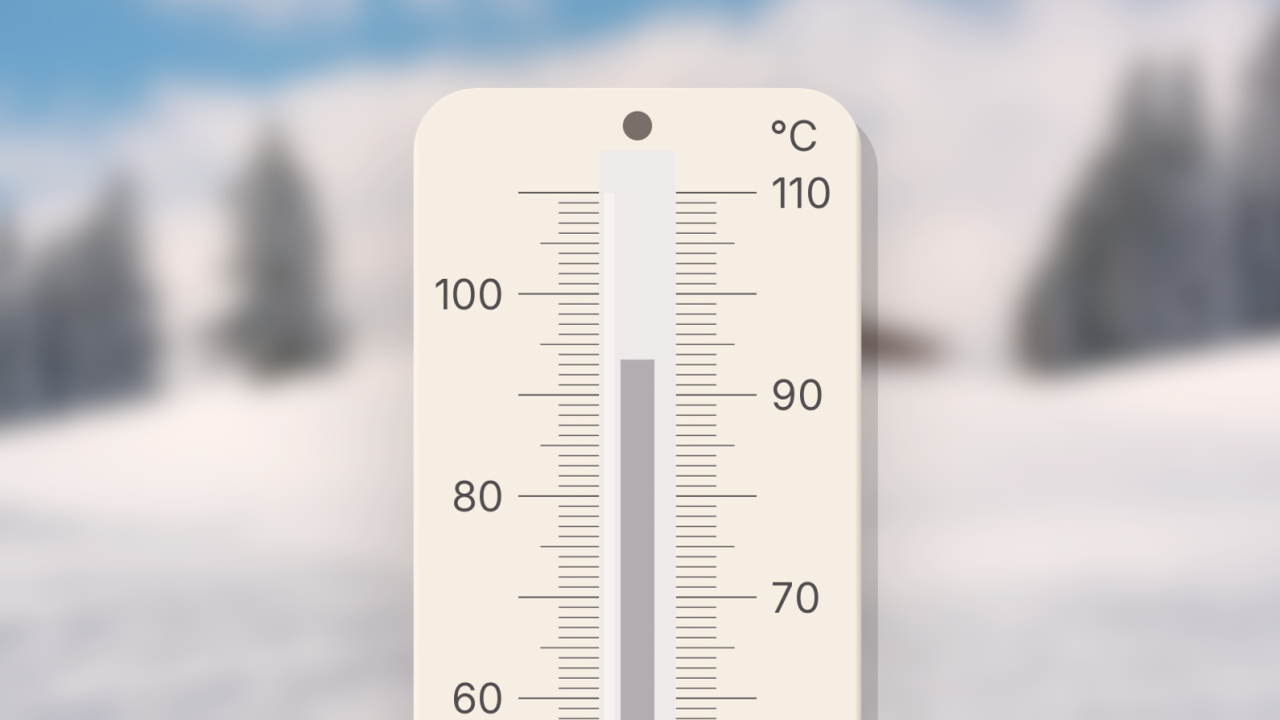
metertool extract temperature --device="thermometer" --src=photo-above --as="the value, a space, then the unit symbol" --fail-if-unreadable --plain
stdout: 93.5 °C
